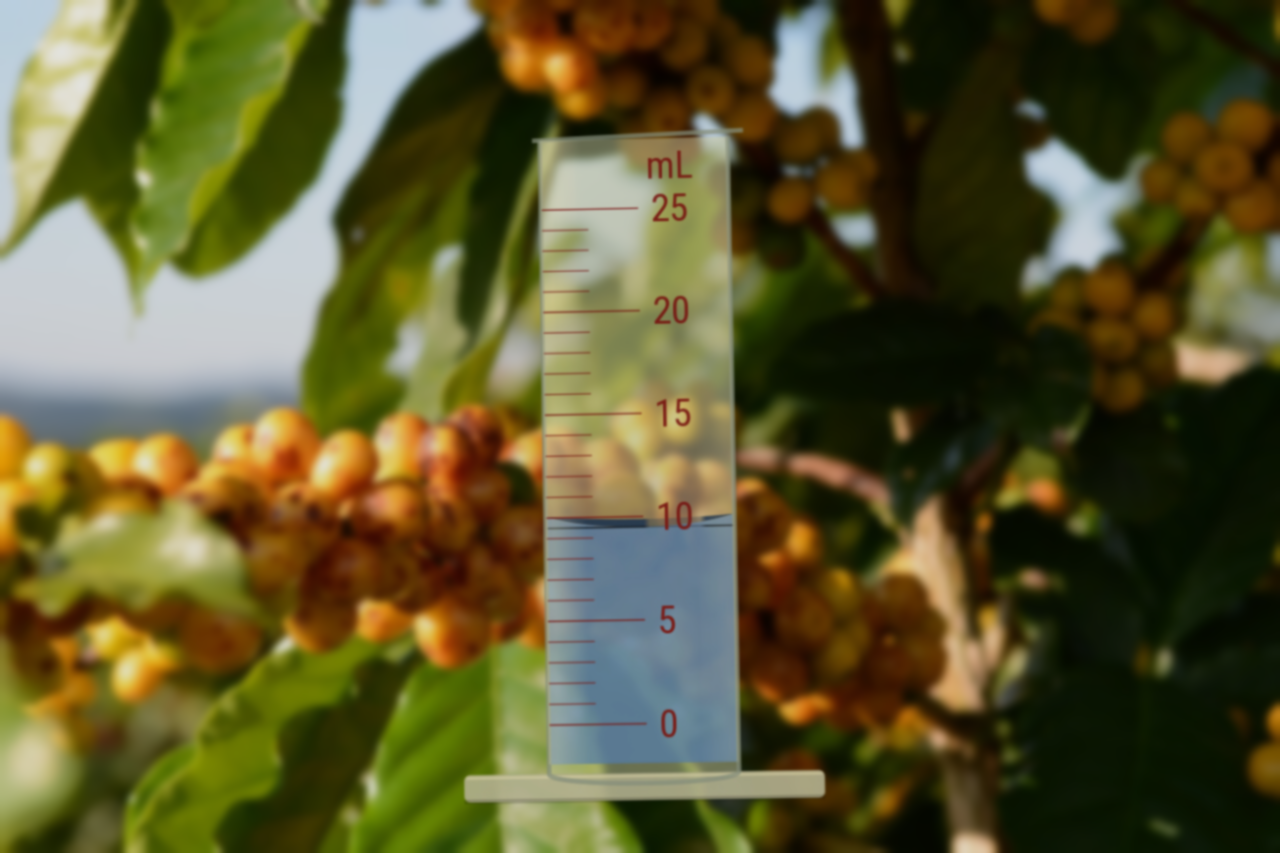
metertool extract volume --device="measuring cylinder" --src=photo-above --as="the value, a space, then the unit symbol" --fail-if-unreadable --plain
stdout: 9.5 mL
